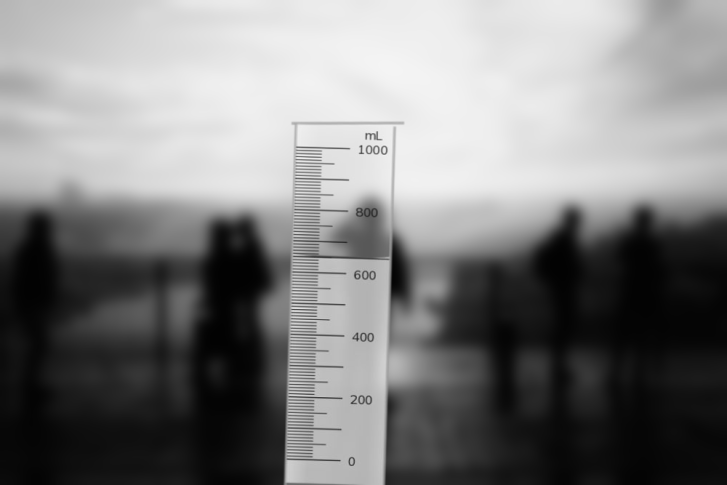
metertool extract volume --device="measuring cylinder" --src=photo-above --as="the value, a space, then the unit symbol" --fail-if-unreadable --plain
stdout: 650 mL
